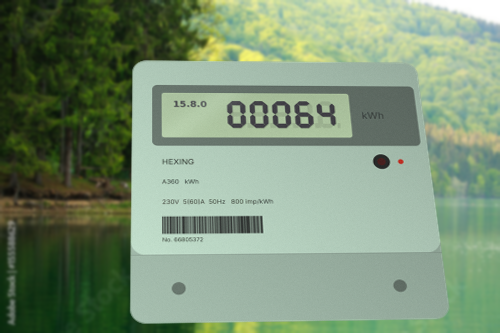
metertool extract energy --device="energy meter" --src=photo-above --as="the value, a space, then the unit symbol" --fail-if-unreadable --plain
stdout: 64 kWh
